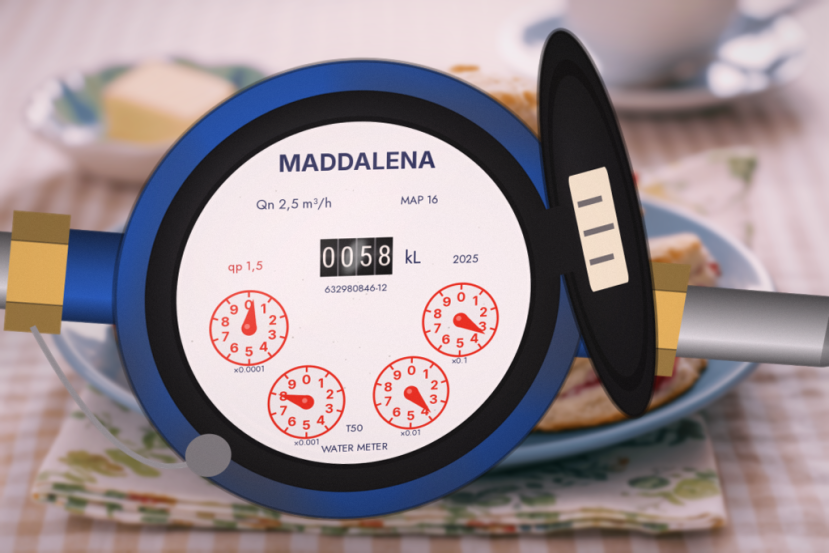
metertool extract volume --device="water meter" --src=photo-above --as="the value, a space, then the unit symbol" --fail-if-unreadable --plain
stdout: 58.3380 kL
